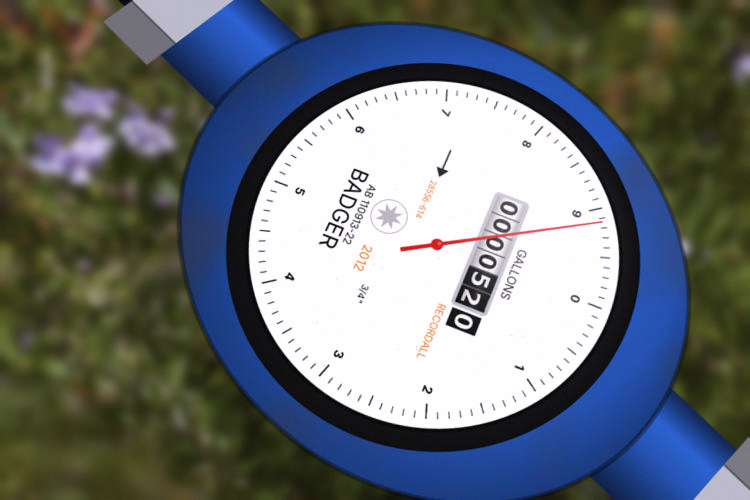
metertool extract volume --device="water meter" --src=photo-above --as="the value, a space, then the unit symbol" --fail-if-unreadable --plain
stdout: 519.1 gal
